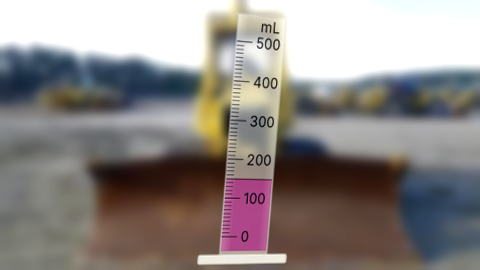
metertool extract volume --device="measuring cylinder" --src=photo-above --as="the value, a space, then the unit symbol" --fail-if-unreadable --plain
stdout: 150 mL
